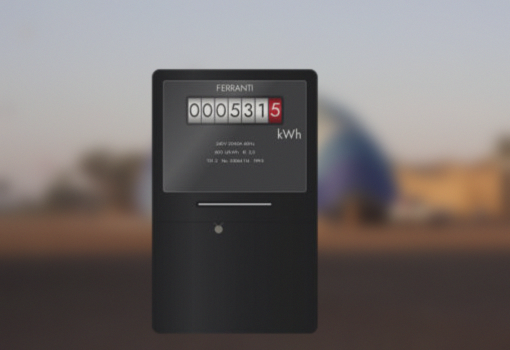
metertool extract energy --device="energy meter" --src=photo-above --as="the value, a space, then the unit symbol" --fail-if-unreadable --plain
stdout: 531.5 kWh
